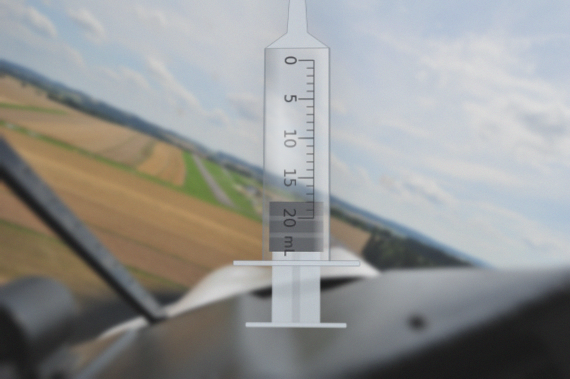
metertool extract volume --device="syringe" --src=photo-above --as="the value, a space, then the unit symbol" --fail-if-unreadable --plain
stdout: 18 mL
